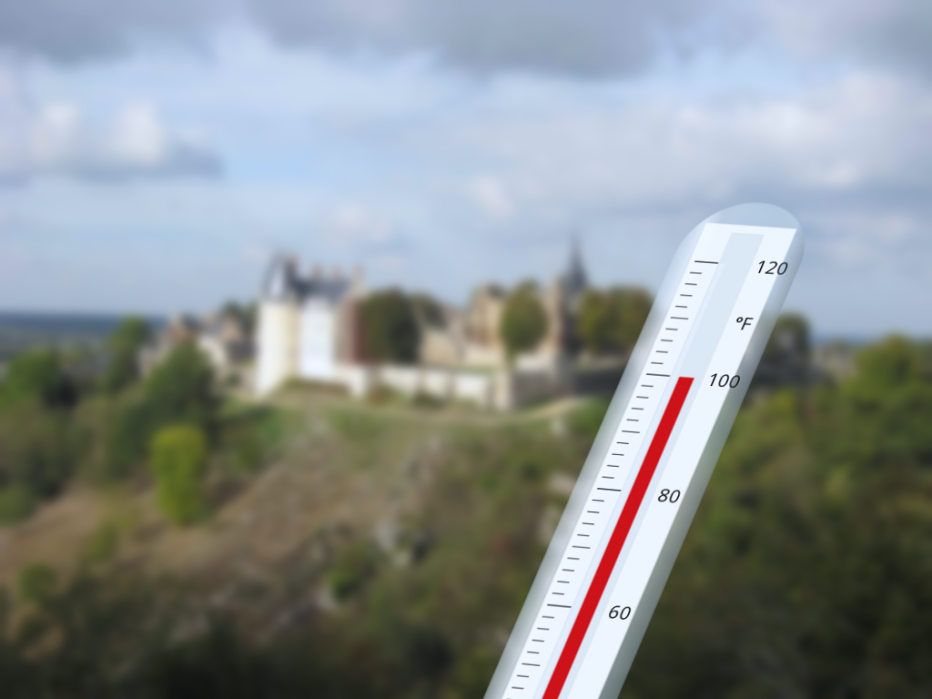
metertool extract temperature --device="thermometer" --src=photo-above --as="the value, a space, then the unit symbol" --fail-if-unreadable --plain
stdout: 100 °F
